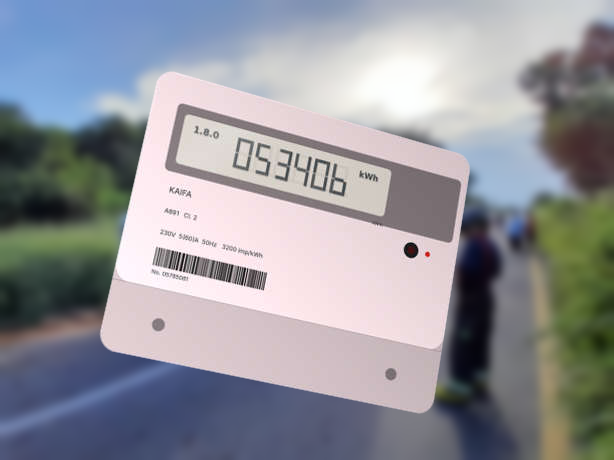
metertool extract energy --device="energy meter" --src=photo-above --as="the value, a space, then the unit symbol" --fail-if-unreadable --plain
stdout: 53406 kWh
